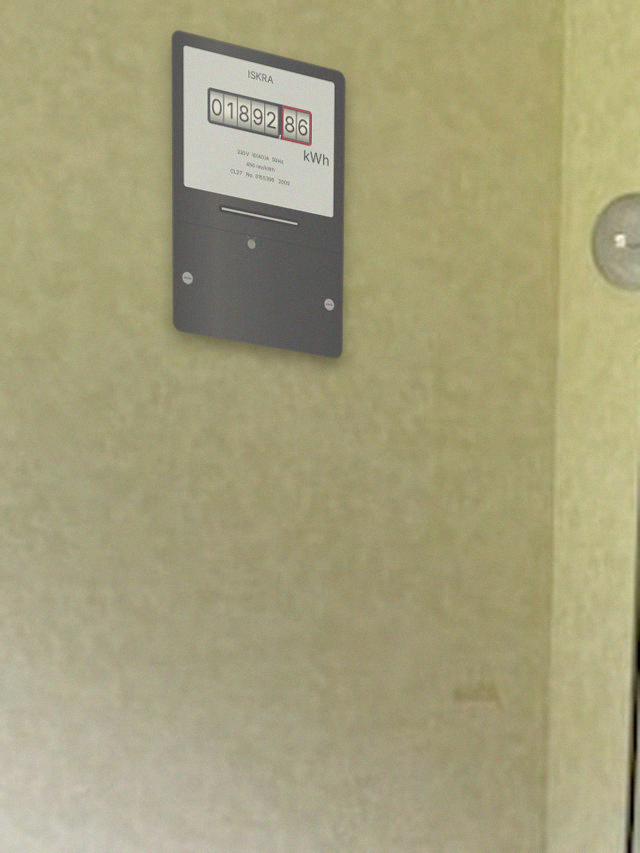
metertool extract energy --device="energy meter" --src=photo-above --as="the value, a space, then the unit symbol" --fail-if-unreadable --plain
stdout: 1892.86 kWh
